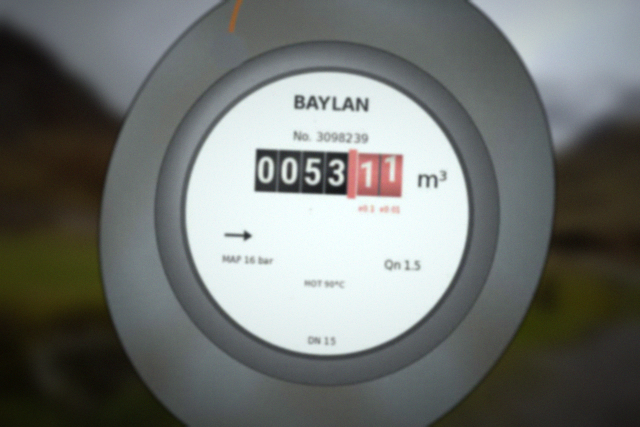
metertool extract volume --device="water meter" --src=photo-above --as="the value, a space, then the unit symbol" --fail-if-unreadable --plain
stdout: 53.11 m³
